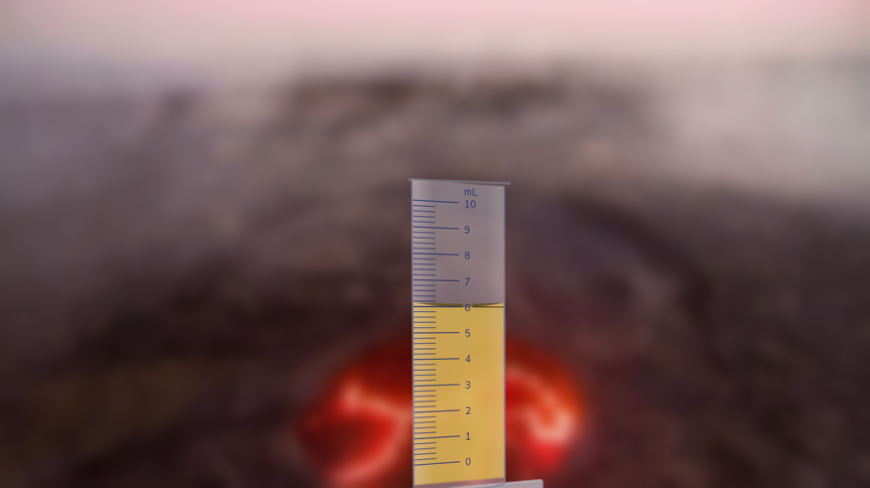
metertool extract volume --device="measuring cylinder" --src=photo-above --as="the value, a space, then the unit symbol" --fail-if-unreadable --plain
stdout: 6 mL
